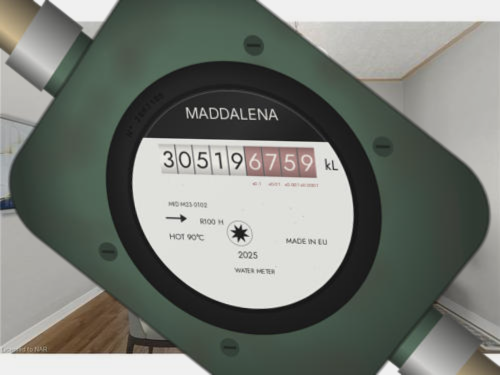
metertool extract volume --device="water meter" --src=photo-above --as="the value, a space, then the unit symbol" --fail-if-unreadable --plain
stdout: 30519.6759 kL
